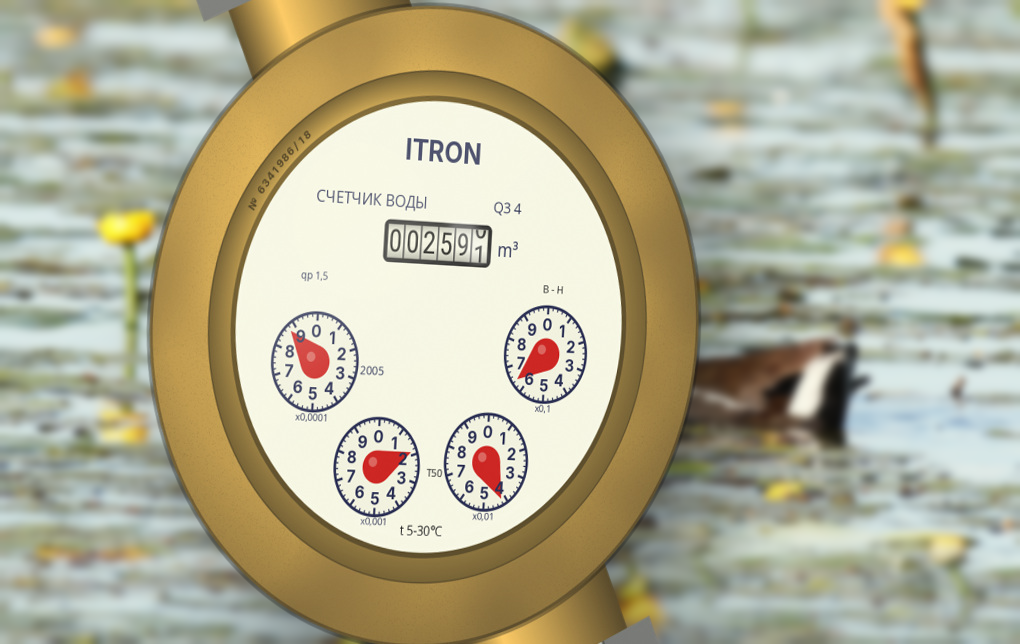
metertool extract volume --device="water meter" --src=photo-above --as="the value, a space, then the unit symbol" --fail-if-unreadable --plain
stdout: 2590.6418 m³
